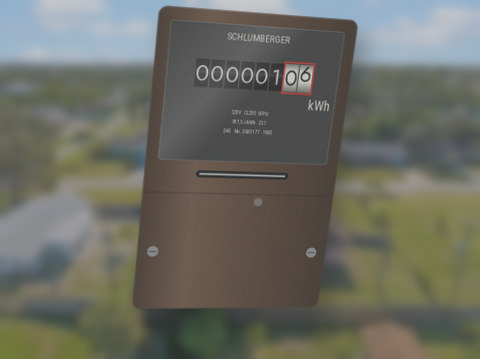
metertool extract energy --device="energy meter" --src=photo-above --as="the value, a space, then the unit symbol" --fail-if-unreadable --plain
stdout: 1.06 kWh
